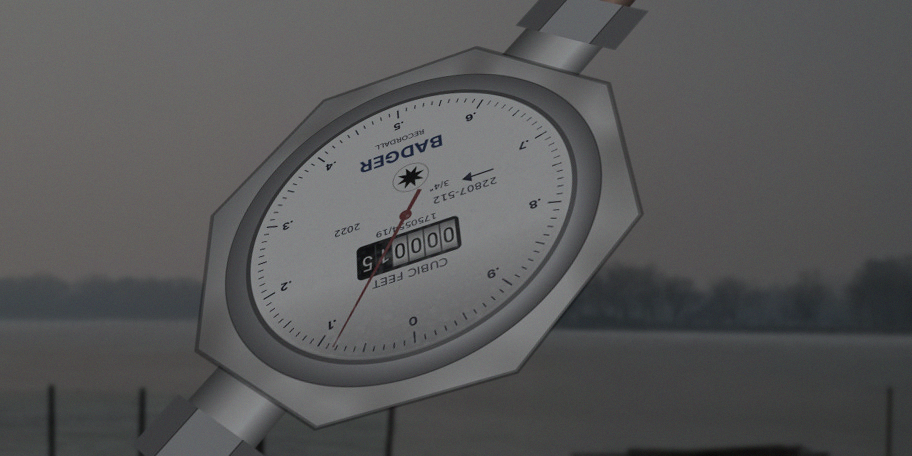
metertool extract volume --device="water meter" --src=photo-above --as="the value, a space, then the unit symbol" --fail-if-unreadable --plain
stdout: 15.08 ft³
